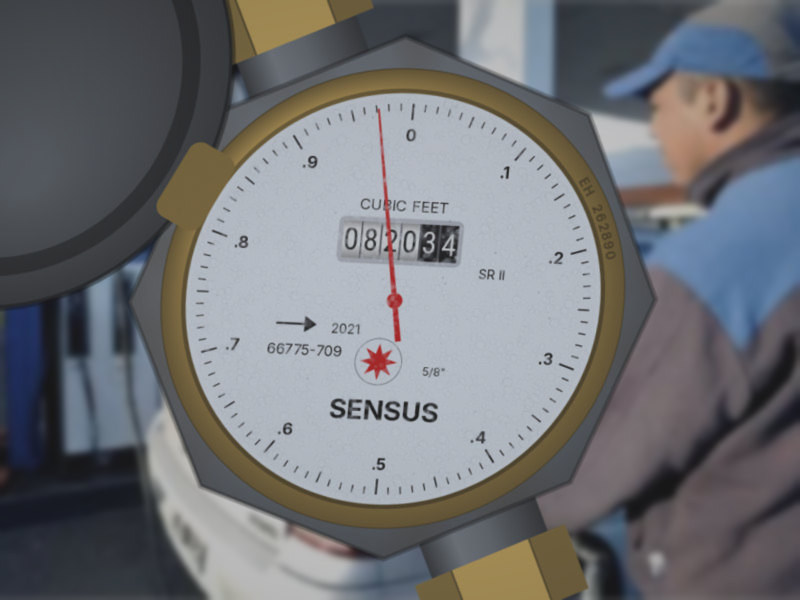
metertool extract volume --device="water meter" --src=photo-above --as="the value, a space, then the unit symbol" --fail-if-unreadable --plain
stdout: 82033.97 ft³
